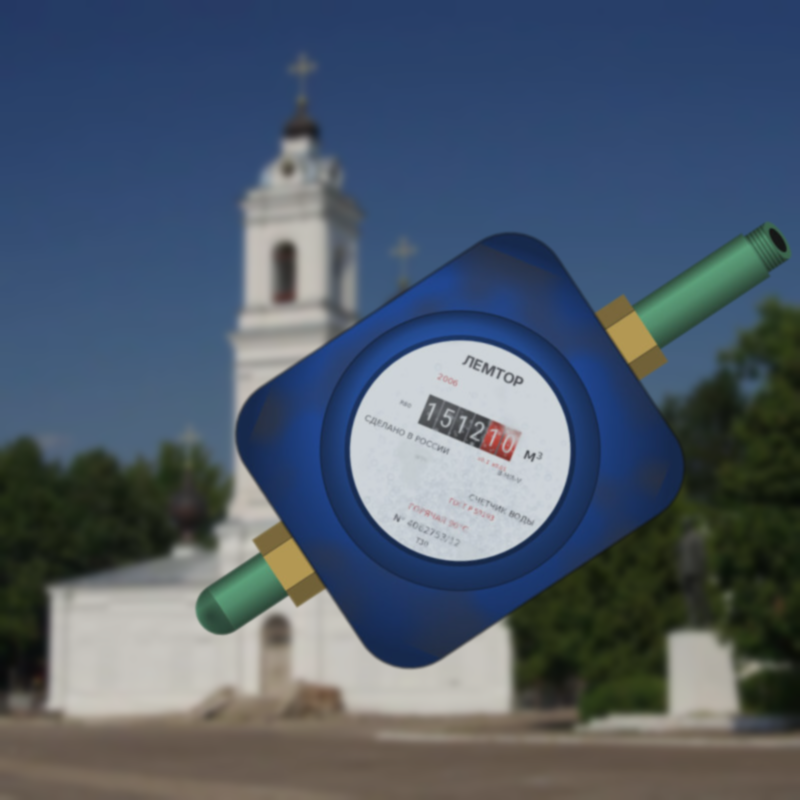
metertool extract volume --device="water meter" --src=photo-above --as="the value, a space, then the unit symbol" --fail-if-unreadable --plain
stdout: 1512.10 m³
